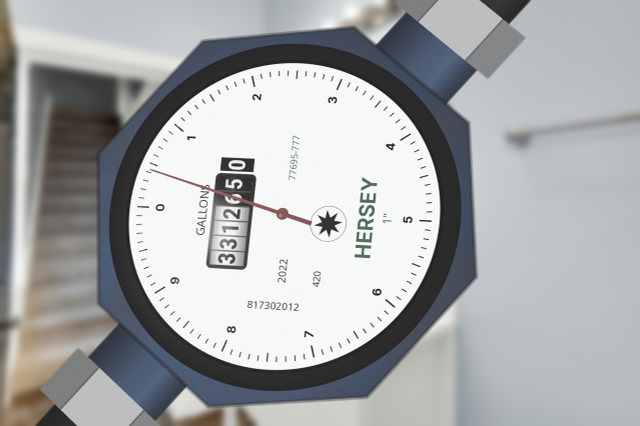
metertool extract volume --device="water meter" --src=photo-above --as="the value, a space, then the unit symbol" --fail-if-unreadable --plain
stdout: 3312650.4 gal
